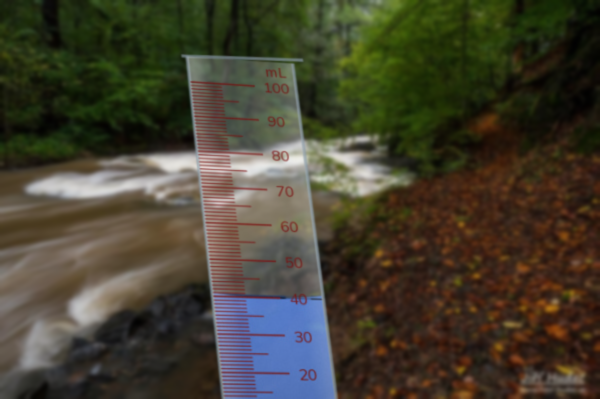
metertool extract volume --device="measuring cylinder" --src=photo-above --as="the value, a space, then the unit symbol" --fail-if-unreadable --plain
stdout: 40 mL
